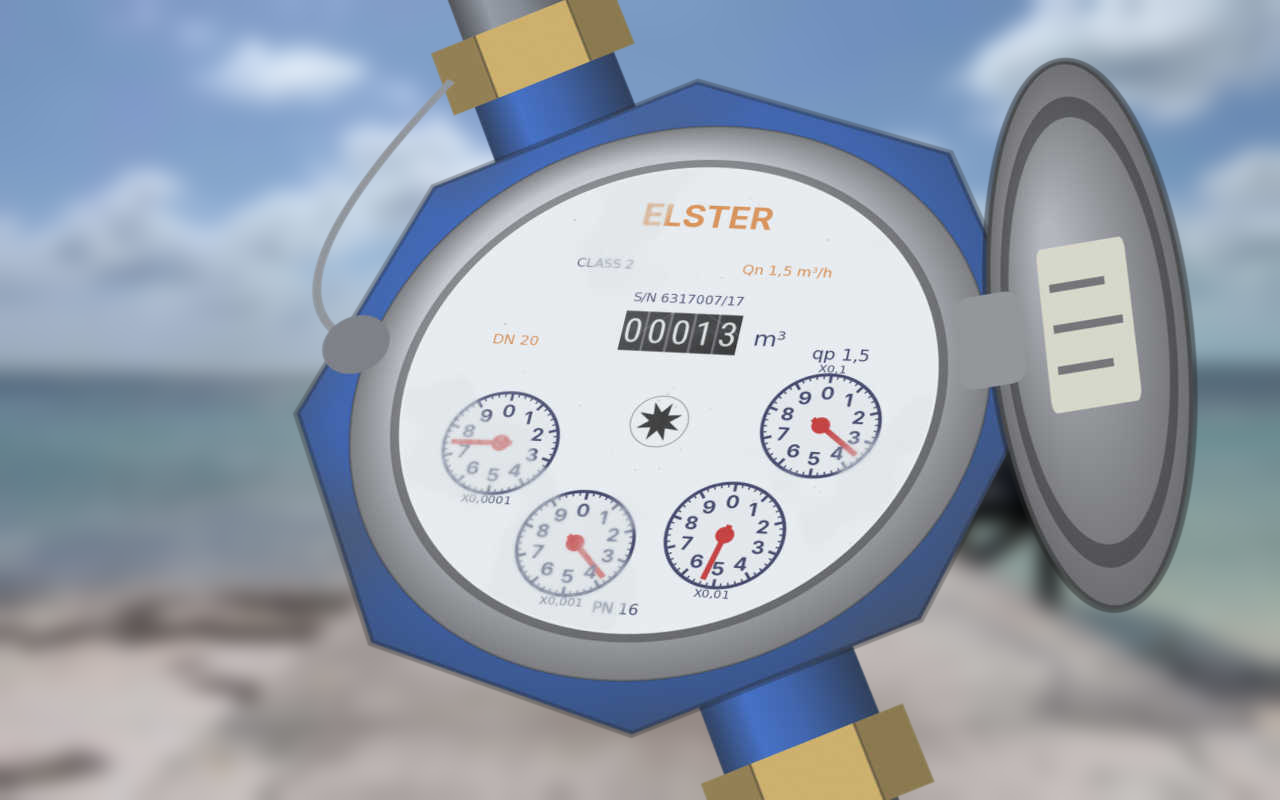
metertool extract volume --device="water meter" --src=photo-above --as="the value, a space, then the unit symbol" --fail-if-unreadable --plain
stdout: 13.3537 m³
